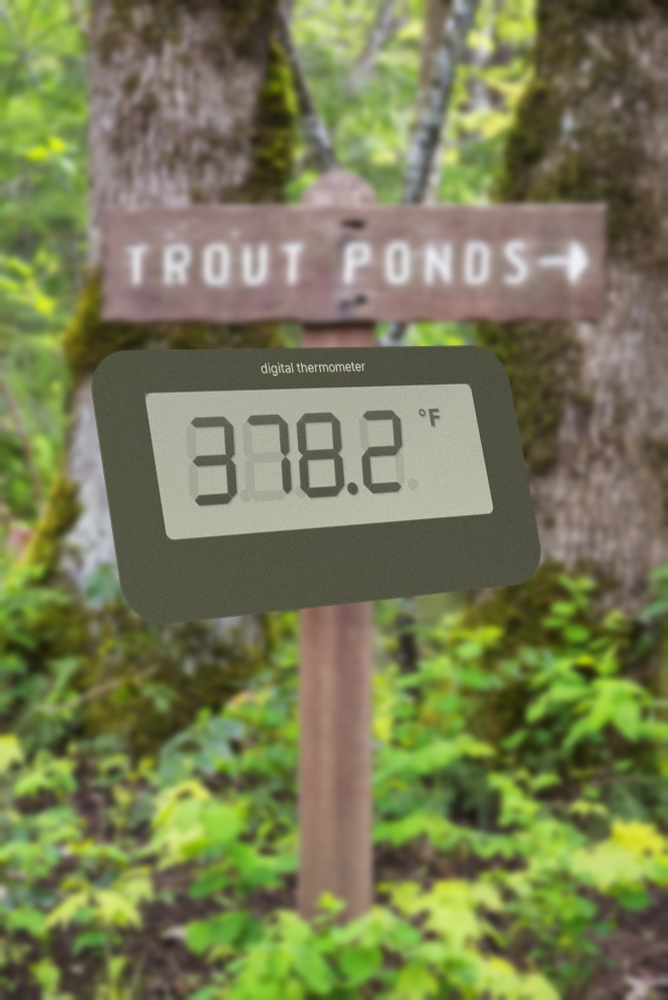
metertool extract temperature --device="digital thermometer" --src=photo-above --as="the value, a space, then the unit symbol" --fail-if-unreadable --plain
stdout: 378.2 °F
